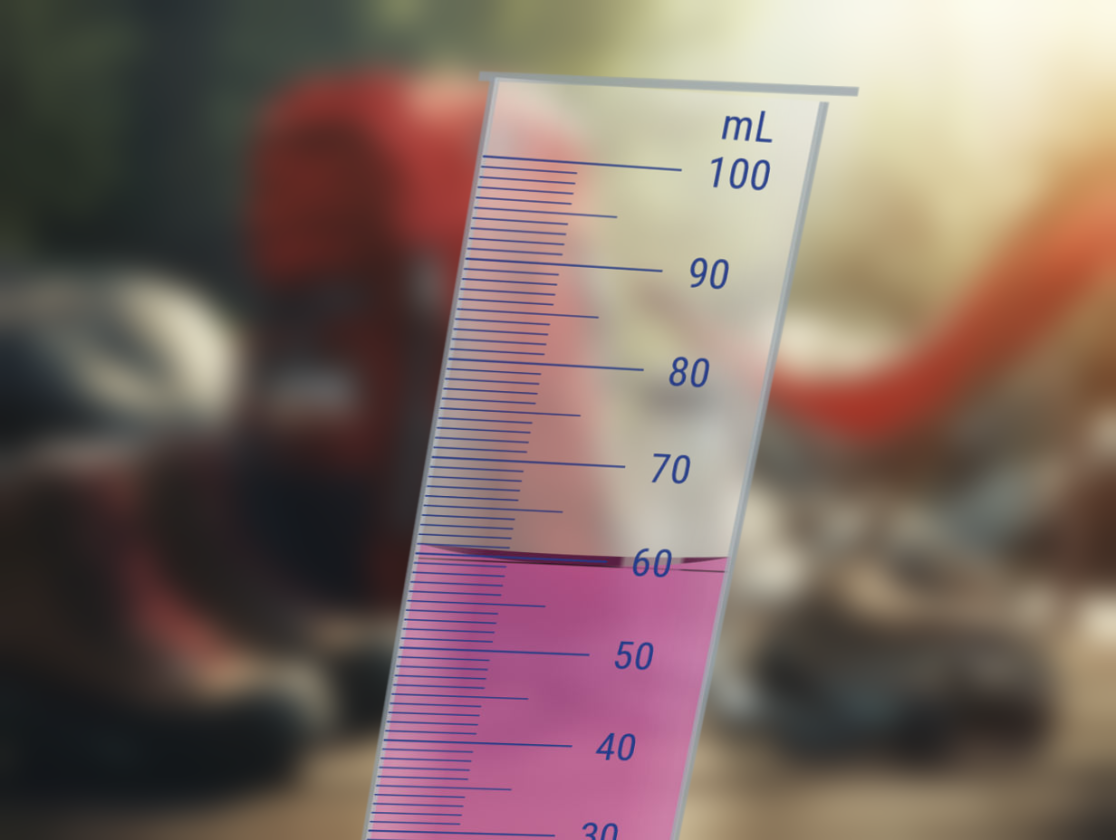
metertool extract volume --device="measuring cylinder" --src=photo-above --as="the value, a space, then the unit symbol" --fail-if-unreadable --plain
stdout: 59.5 mL
